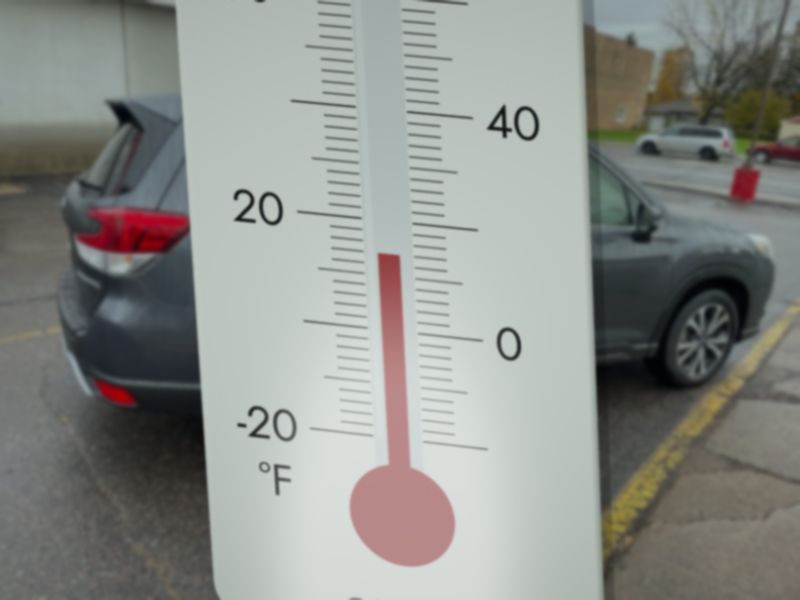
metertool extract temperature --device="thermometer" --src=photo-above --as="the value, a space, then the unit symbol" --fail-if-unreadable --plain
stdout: 14 °F
